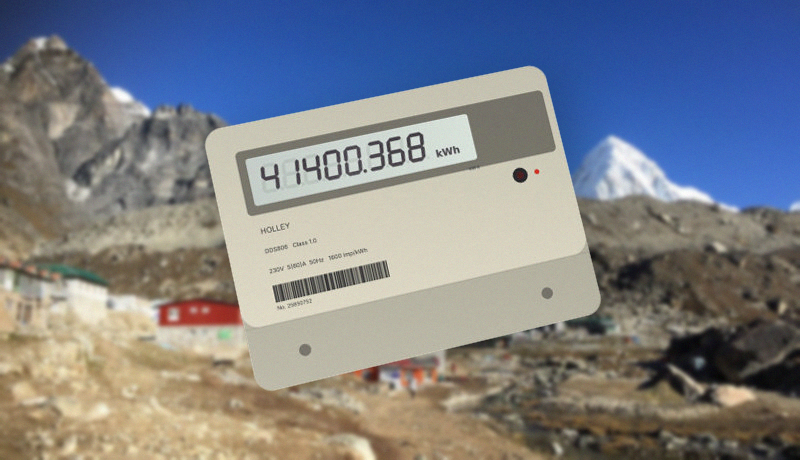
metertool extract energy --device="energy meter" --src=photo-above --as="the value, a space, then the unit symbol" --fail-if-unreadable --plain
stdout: 41400.368 kWh
